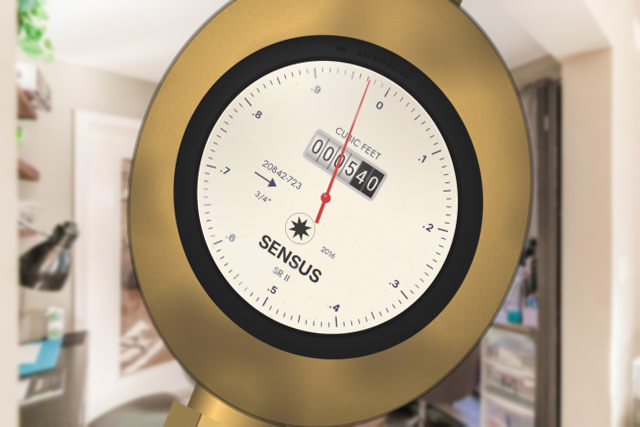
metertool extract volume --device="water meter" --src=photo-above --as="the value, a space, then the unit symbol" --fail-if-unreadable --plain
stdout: 539.97 ft³
